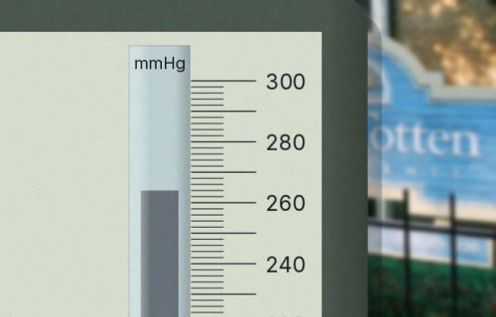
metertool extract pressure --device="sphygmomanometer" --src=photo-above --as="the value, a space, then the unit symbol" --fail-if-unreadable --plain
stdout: 264 mmHg
